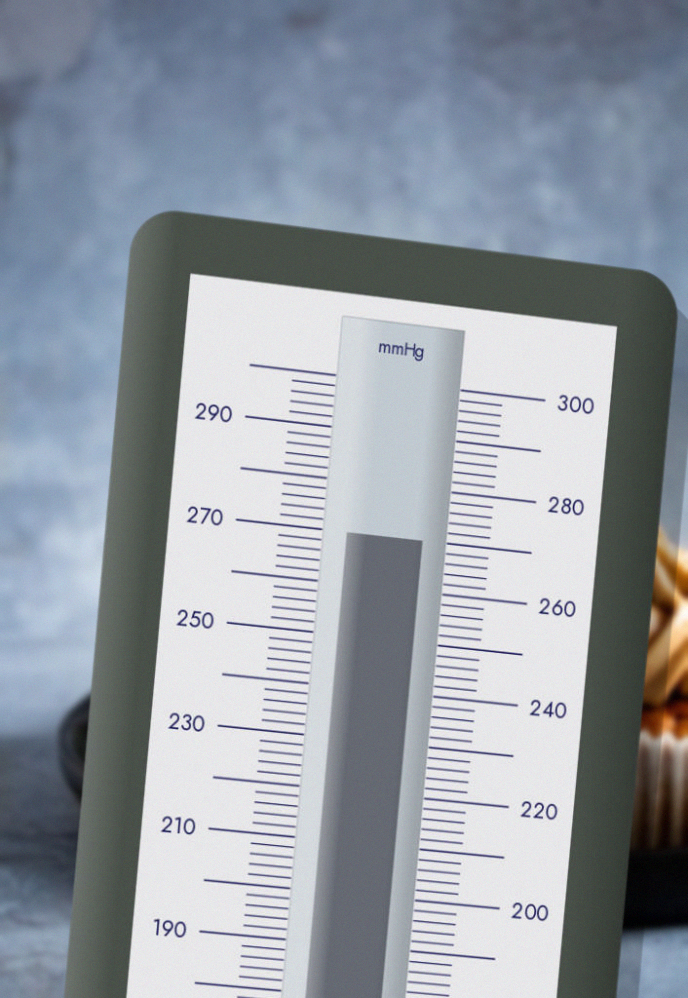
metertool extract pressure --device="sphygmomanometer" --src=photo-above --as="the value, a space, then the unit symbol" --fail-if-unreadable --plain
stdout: 270 mmHg
